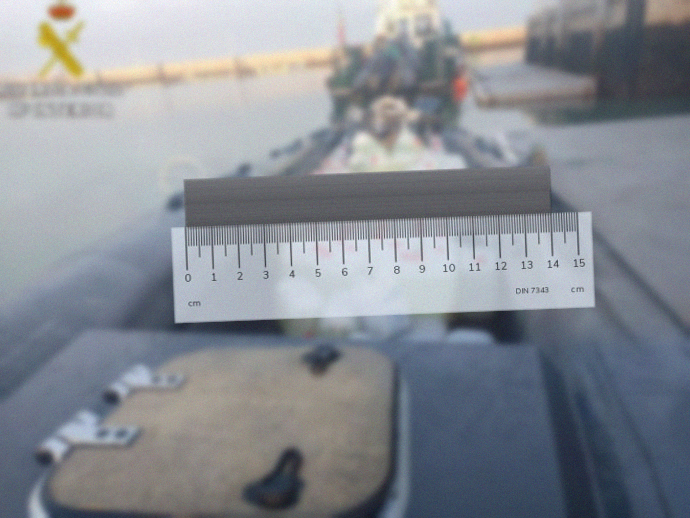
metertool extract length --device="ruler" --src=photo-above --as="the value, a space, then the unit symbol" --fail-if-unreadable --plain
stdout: 14 cm
